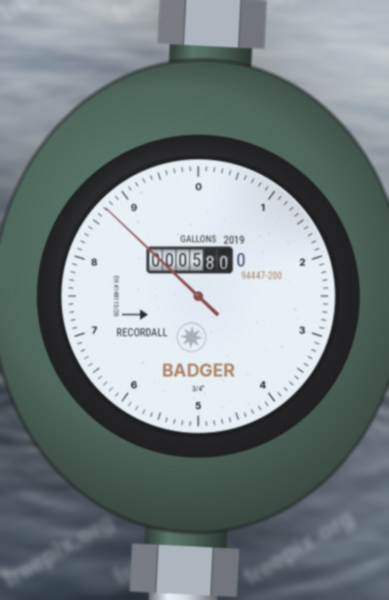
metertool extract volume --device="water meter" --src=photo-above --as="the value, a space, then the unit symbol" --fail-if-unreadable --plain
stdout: 5798.7 gal
